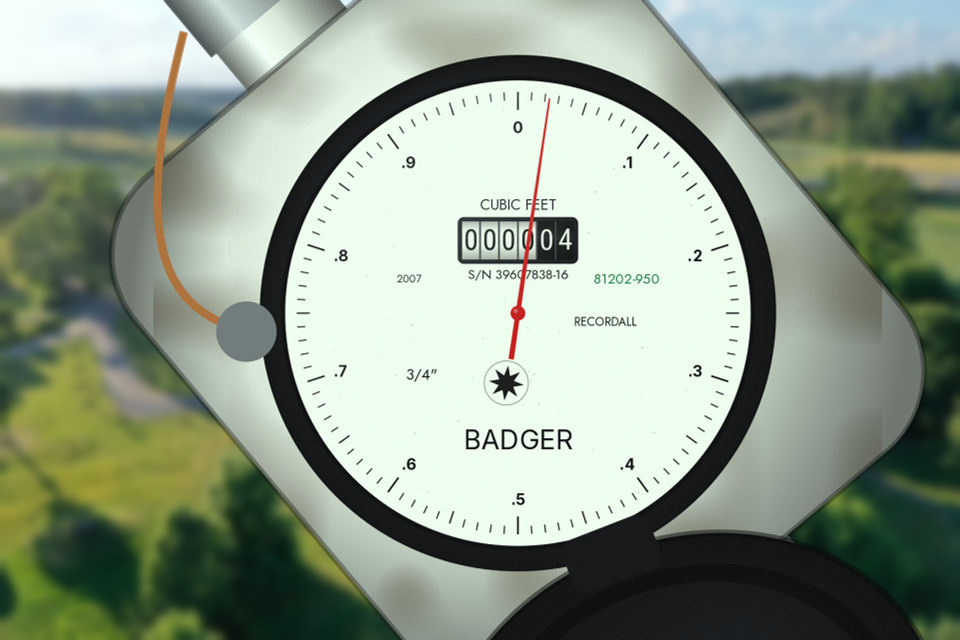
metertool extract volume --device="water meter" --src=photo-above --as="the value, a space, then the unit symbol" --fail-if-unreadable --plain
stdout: 4.02 ft³
